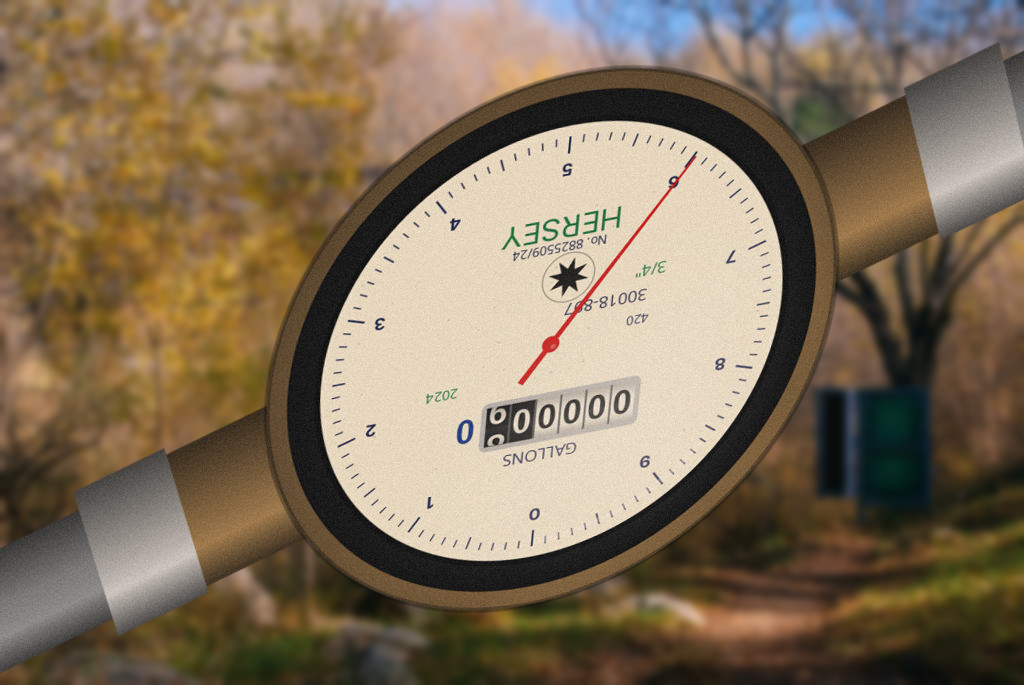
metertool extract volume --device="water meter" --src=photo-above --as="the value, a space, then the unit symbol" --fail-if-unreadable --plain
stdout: 86.0 gal
